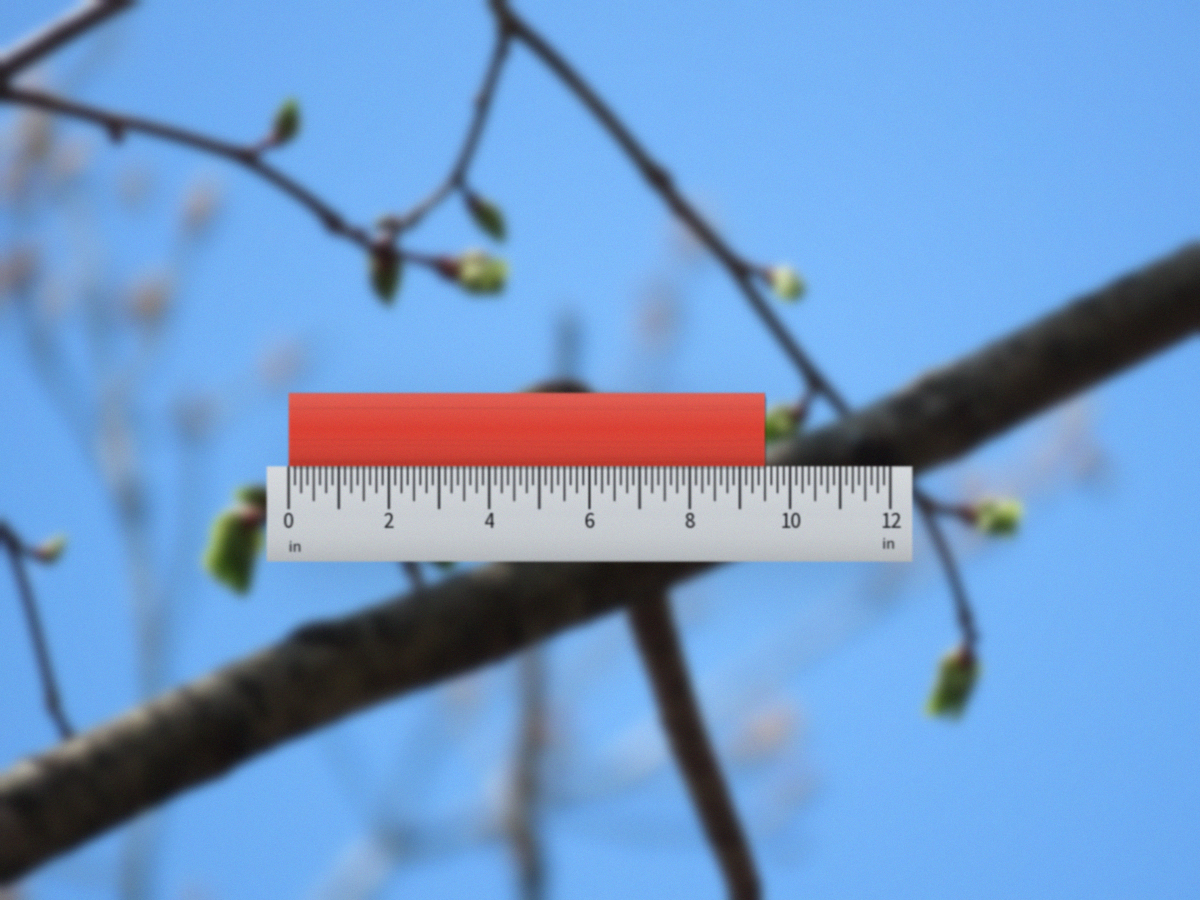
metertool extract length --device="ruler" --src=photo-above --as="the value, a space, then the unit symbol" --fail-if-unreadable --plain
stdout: 9.5 in
